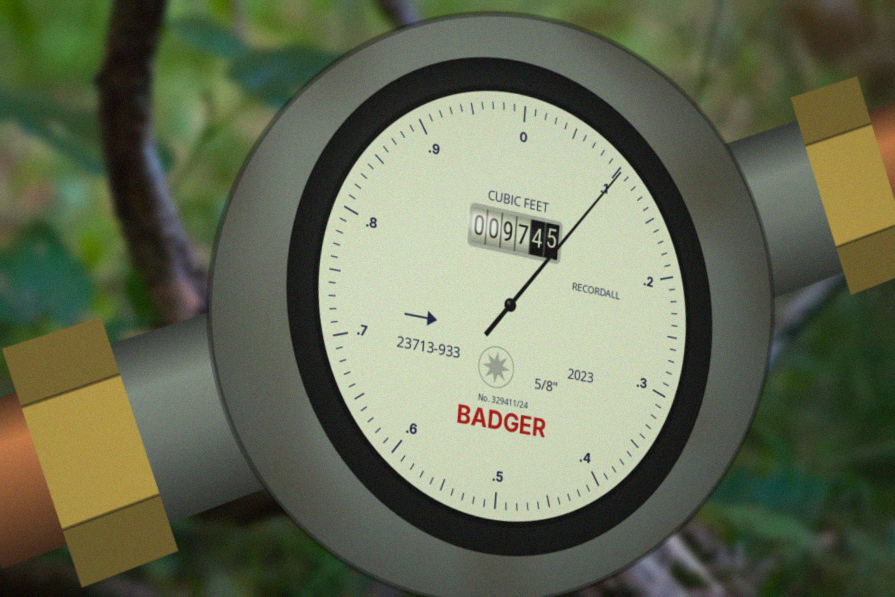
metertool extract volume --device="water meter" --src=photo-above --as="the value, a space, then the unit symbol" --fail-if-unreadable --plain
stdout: 9745.10 ft³
